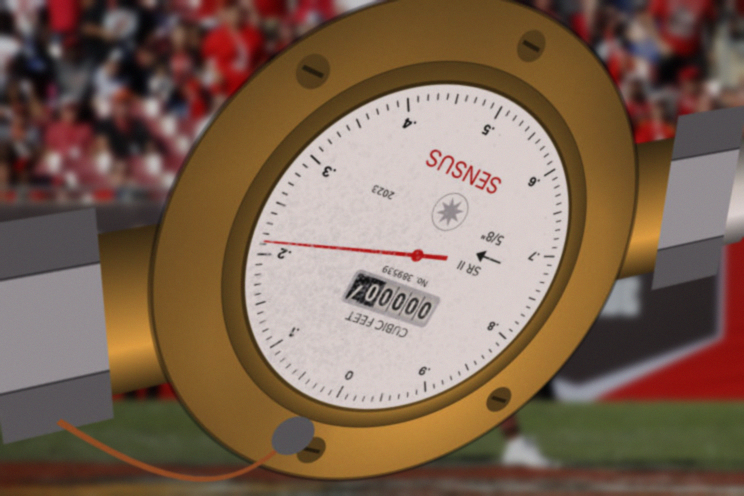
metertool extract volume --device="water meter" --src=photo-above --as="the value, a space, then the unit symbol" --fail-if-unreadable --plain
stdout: 7.21 ft³
